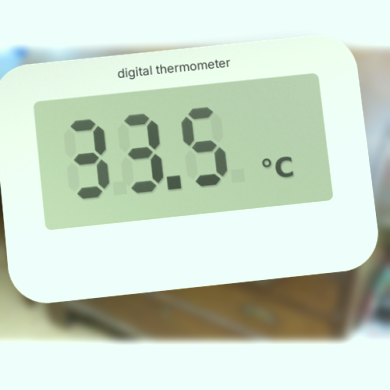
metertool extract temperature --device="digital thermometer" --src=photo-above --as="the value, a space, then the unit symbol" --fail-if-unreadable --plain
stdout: 33.5 °C
